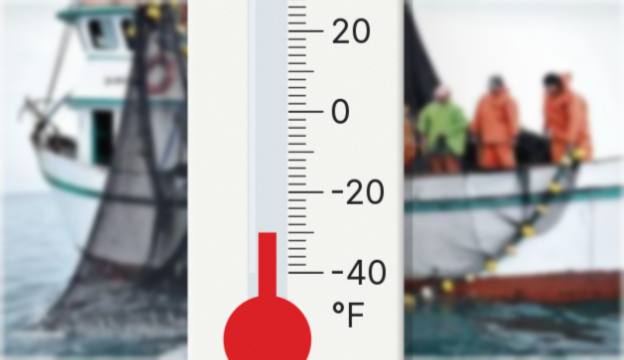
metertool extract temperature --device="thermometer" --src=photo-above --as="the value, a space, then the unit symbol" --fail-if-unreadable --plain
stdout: -30 °F
